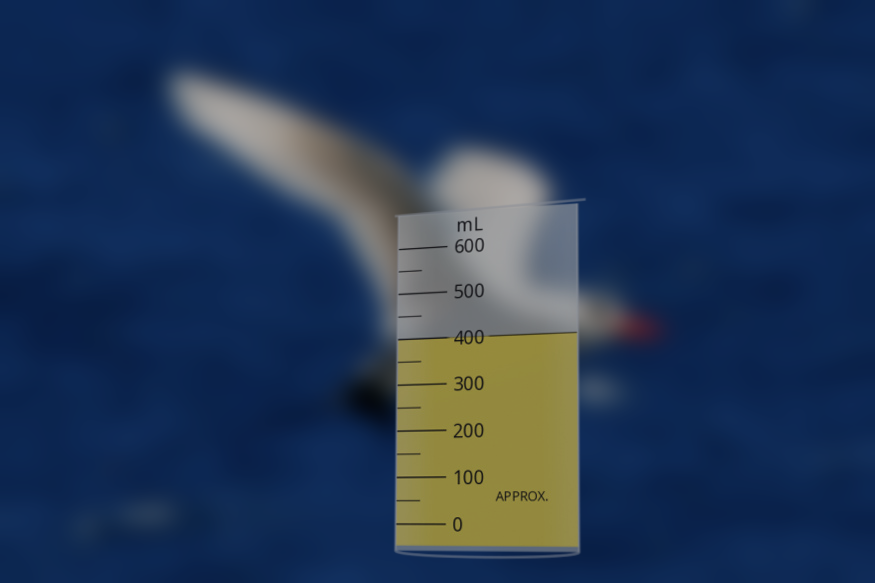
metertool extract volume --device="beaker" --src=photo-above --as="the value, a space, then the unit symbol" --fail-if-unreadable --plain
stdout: 400 mL
